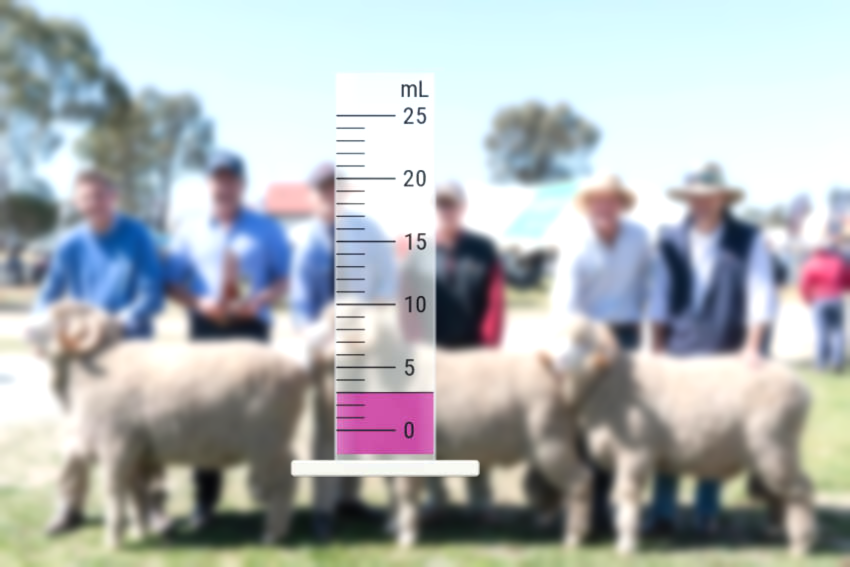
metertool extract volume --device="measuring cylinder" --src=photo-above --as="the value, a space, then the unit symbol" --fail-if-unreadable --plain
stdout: 3 mL
